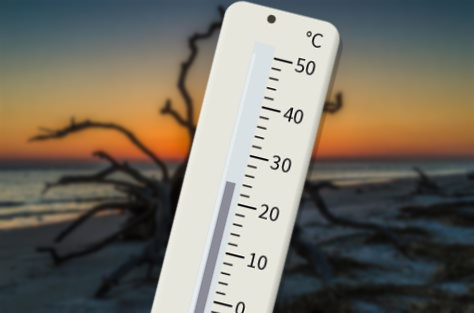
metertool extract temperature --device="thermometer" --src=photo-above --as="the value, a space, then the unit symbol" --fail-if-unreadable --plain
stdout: 24 °C
